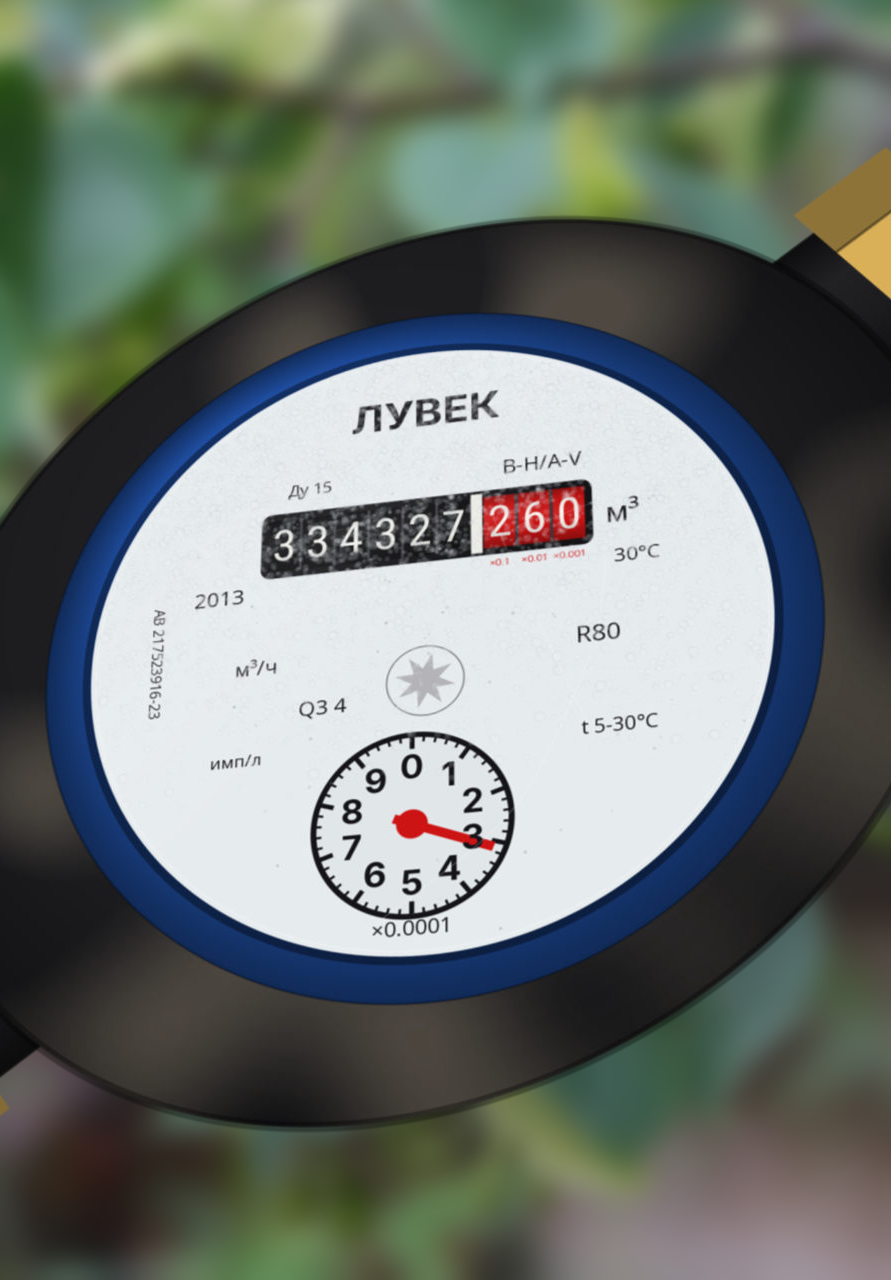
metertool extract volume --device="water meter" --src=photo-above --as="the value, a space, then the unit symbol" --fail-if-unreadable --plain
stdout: 334327.2603 m³
